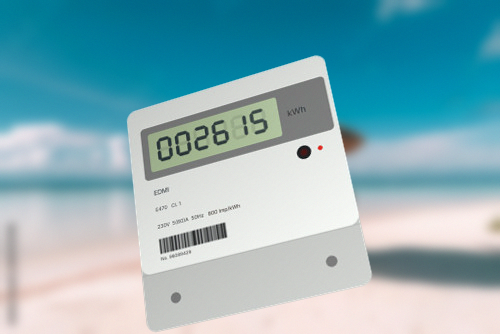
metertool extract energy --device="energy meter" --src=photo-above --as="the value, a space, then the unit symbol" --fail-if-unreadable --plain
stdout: 2615 kWh
